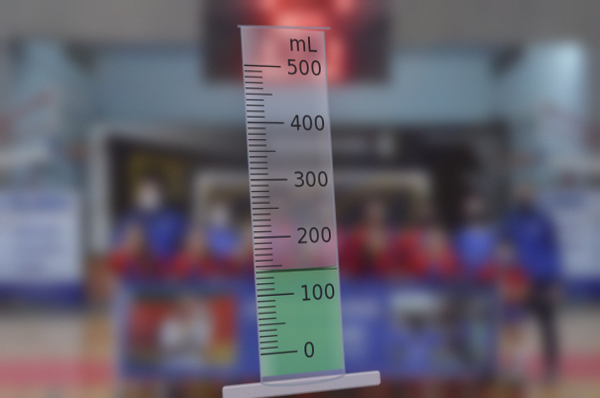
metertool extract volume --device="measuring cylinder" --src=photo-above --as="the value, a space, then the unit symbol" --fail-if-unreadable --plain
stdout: 140 mL
